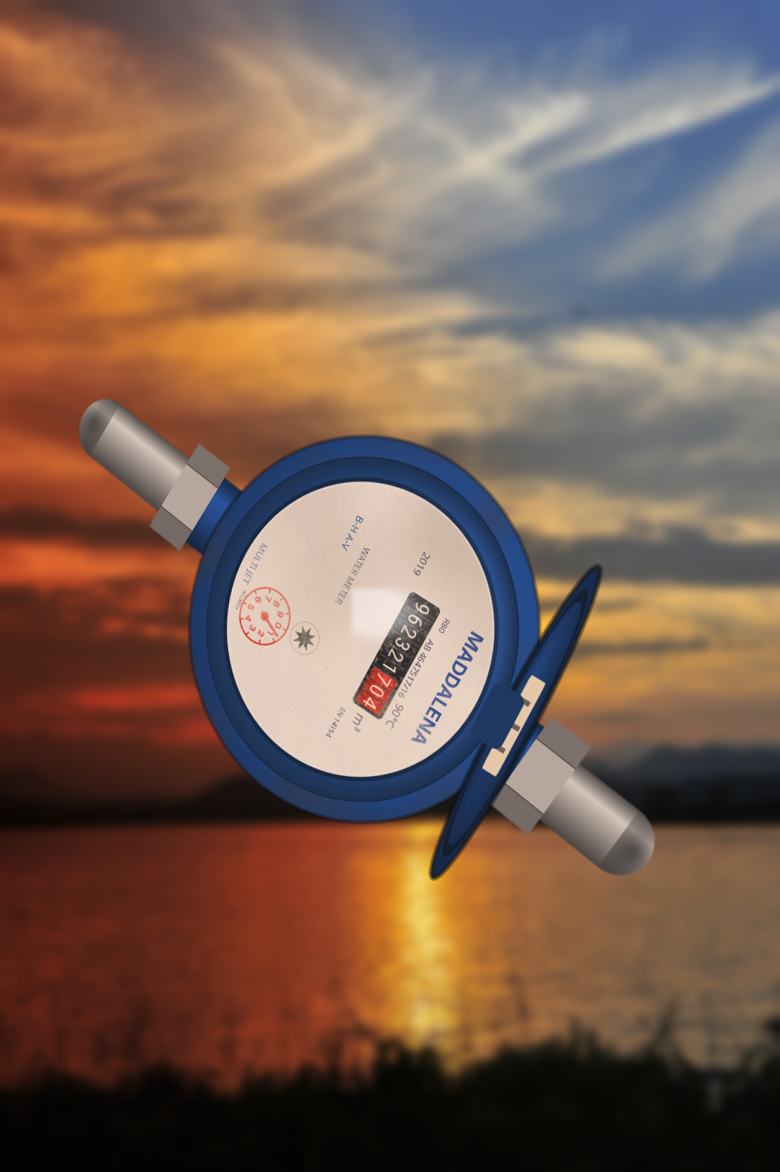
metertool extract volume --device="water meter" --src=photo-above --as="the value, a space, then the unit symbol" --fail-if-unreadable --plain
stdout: 962321.7040 m³
